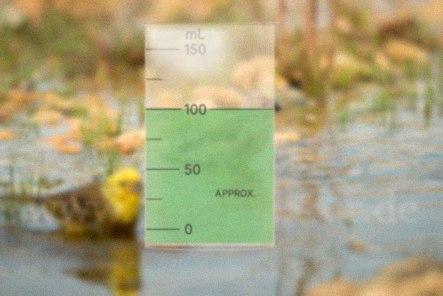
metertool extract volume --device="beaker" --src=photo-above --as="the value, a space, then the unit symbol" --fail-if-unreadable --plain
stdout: 100 mL
